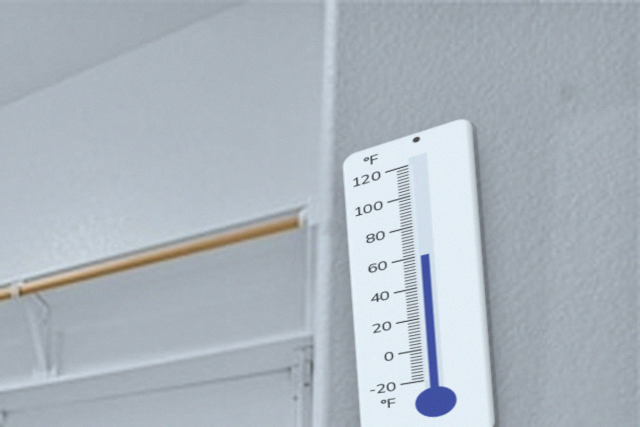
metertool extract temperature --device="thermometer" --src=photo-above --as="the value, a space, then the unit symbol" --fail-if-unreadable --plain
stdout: 60 °F
